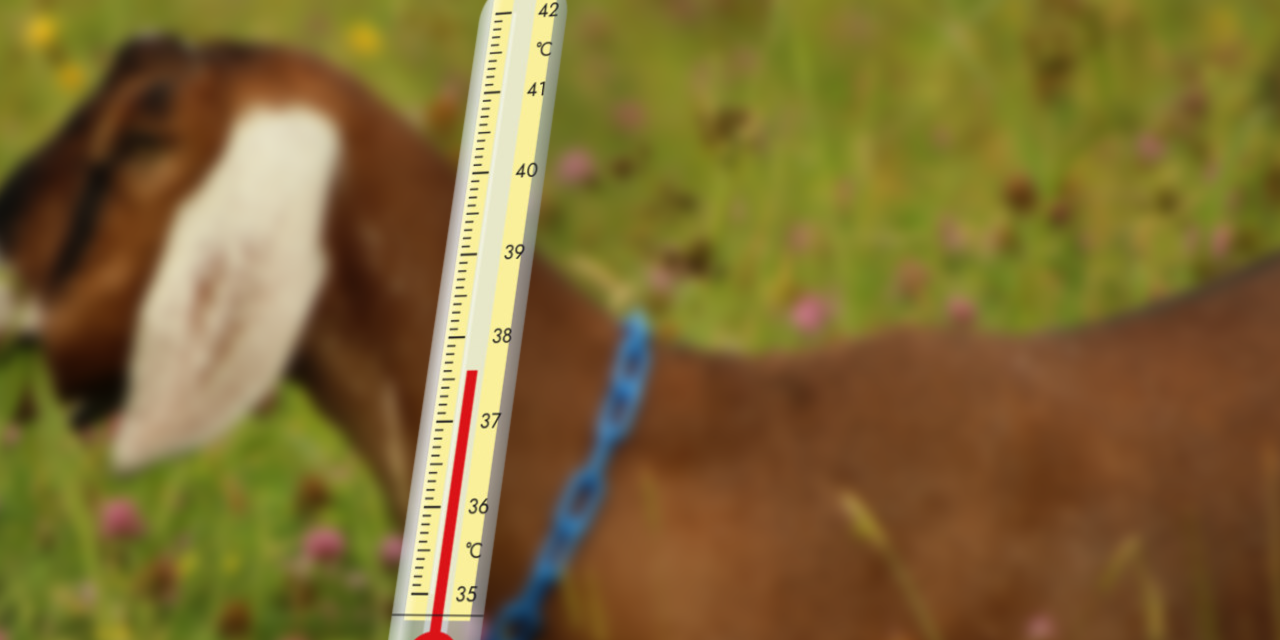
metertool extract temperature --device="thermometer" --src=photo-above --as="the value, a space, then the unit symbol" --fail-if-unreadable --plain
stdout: 37.6 °C
